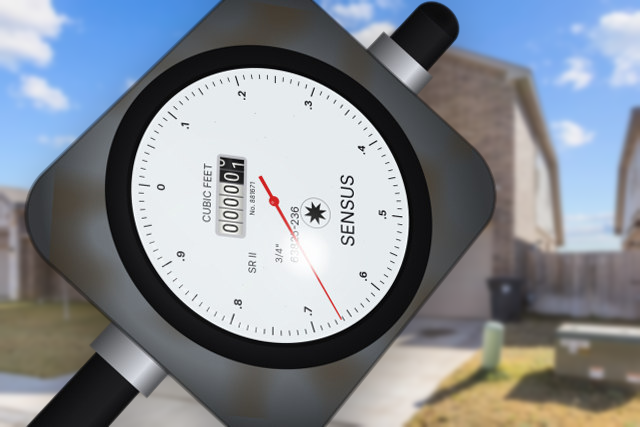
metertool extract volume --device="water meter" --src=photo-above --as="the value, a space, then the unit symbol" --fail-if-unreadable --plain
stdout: 0.66 ft³
